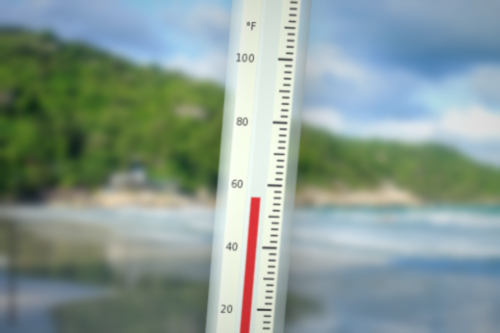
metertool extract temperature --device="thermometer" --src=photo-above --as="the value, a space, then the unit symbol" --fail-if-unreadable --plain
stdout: 56 °F
